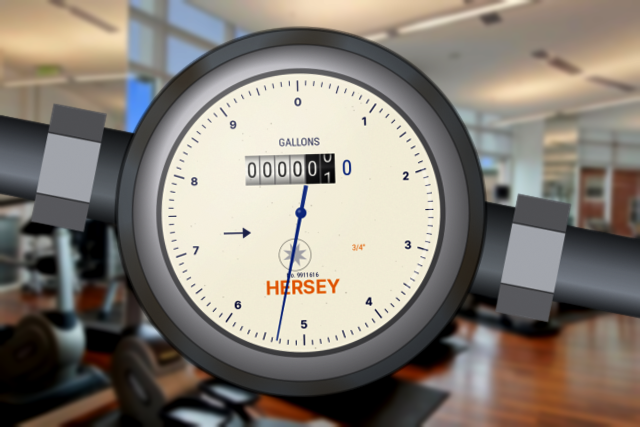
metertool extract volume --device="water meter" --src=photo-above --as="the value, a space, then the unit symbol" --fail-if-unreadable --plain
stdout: 5.3 gal
